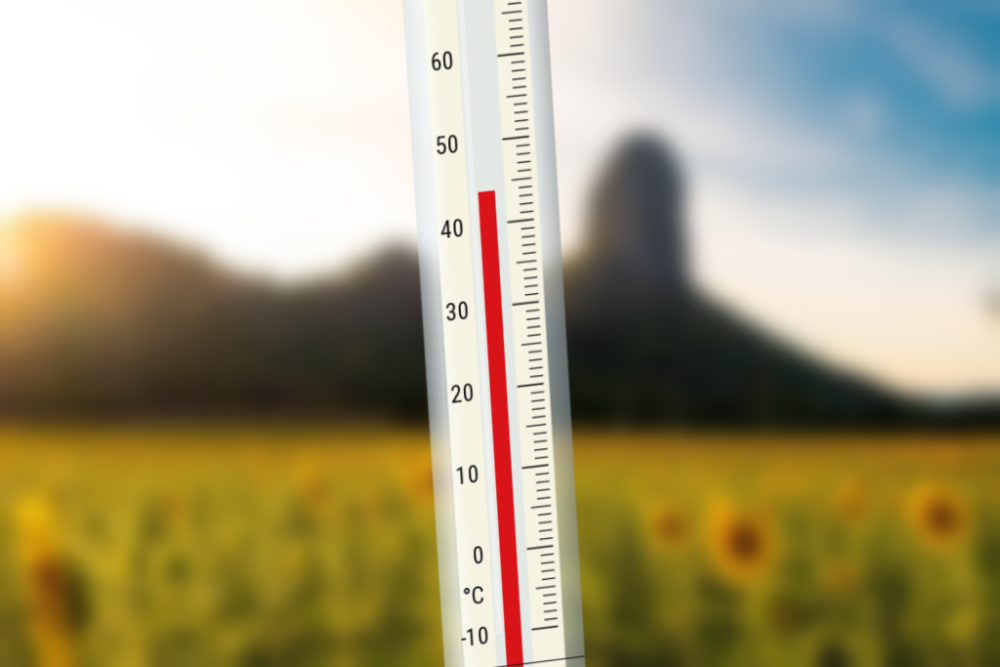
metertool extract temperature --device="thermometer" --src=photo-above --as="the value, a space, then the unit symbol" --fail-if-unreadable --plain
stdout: 44 °C
